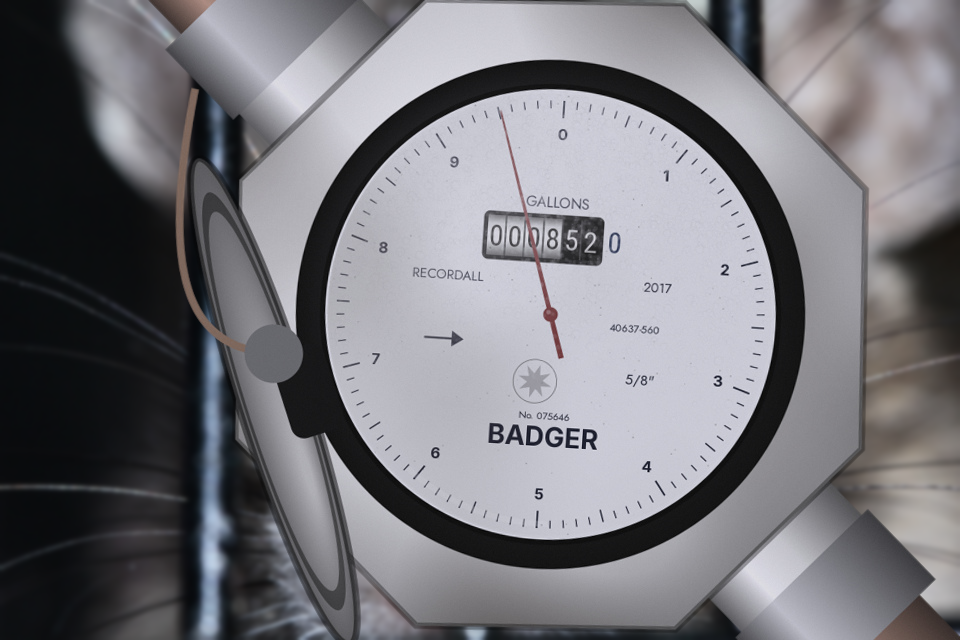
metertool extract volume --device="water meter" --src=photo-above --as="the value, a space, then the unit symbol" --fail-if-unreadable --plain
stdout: 8519.5 gal
